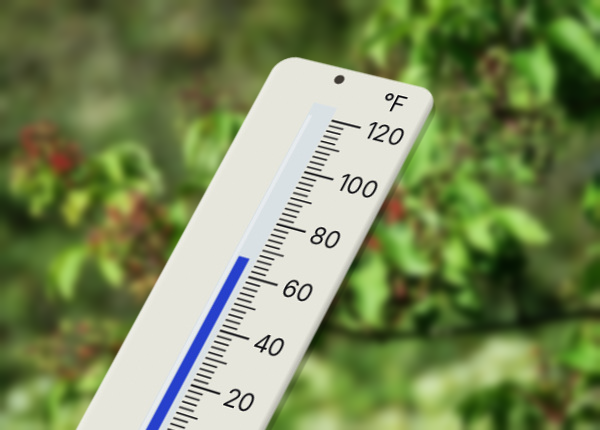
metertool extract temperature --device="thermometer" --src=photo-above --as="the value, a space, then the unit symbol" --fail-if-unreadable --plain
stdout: 66 °F
